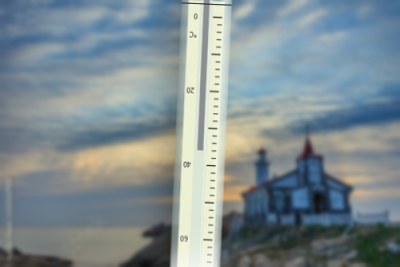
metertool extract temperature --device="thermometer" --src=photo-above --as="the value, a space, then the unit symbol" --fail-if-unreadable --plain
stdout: 36 °C
